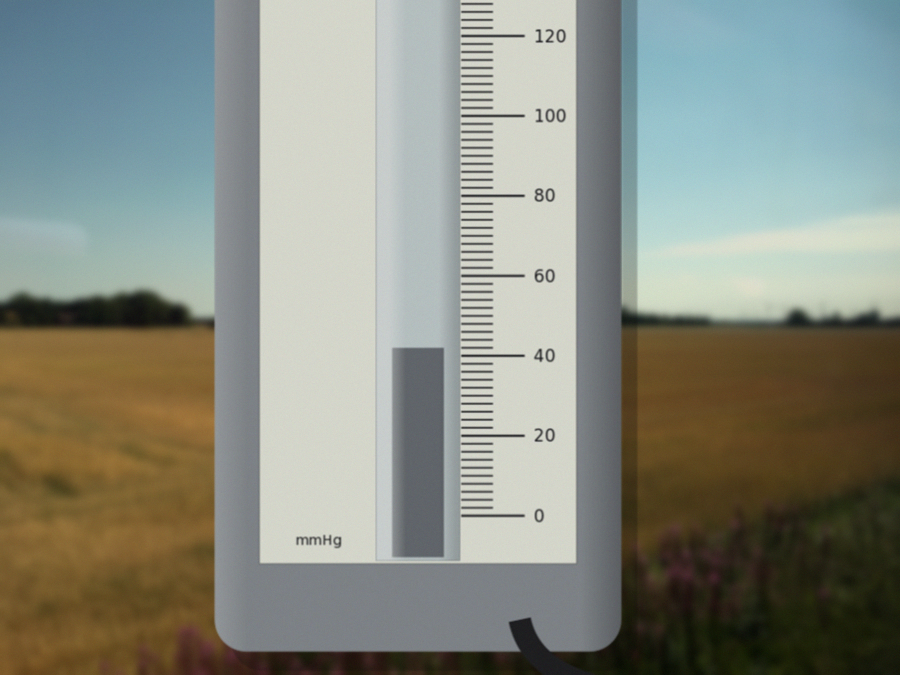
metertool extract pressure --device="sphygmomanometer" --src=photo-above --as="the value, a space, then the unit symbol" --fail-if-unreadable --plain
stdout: 42 mmHg
